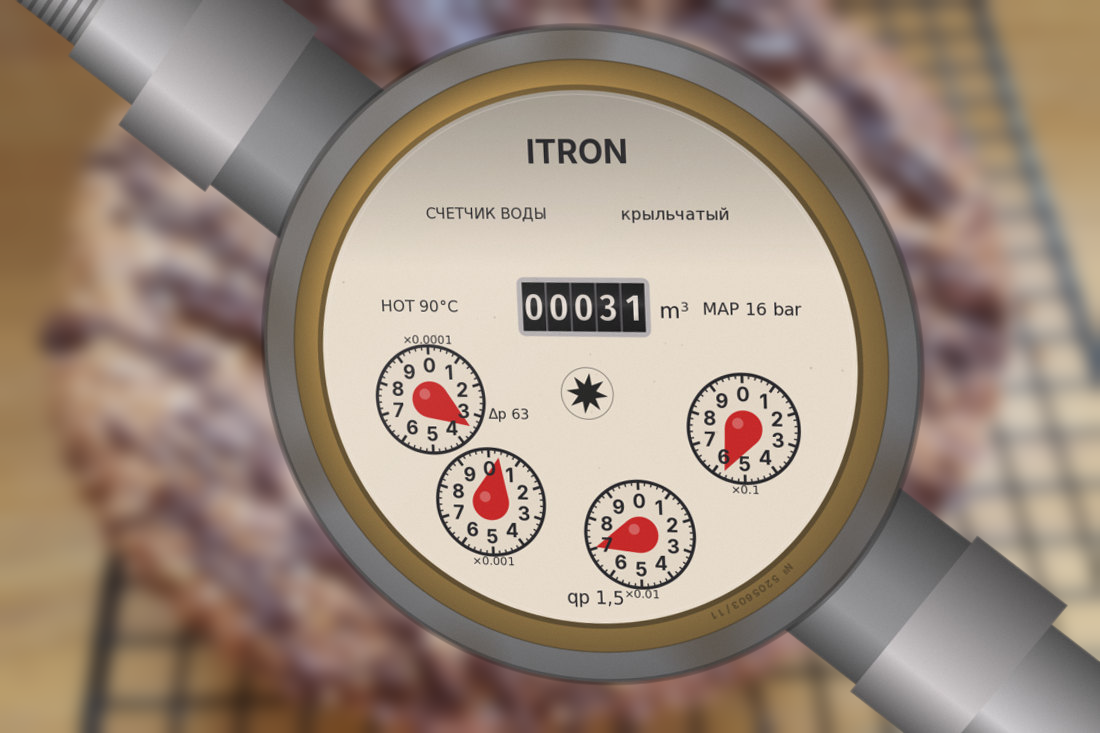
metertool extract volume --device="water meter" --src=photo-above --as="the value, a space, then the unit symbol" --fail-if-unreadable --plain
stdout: 31.5703 m³
